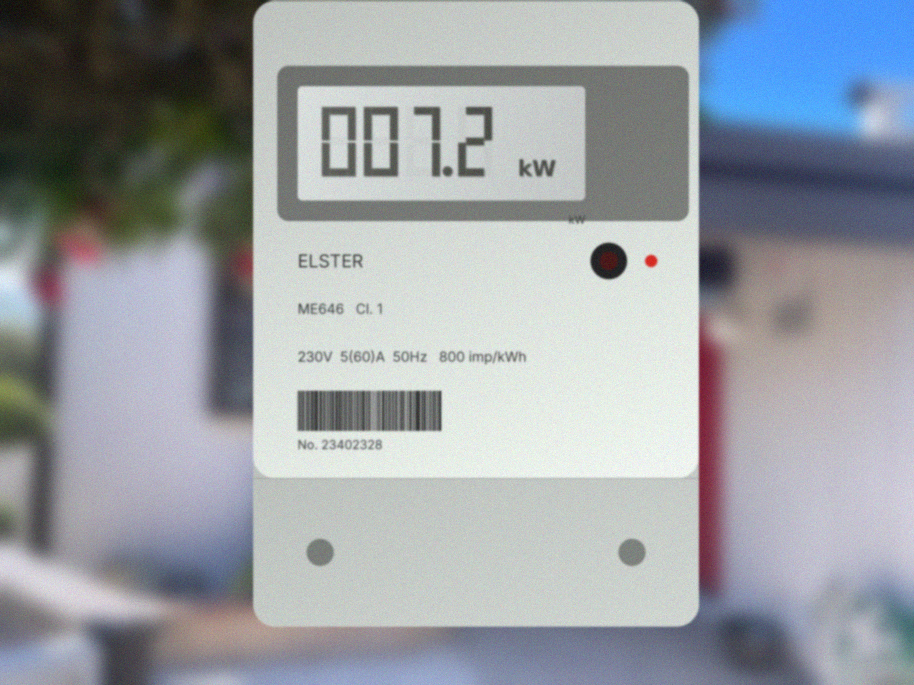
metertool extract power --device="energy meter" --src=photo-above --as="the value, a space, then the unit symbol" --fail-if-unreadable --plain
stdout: 7.2 kW
